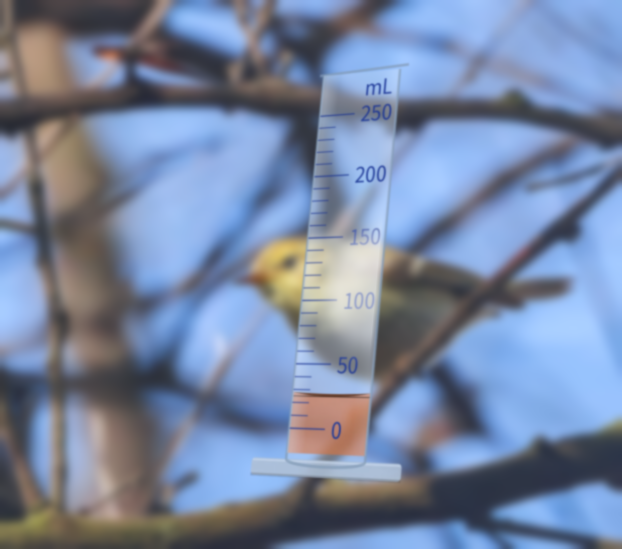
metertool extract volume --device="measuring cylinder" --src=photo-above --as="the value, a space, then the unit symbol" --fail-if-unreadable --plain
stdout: 25 mL
